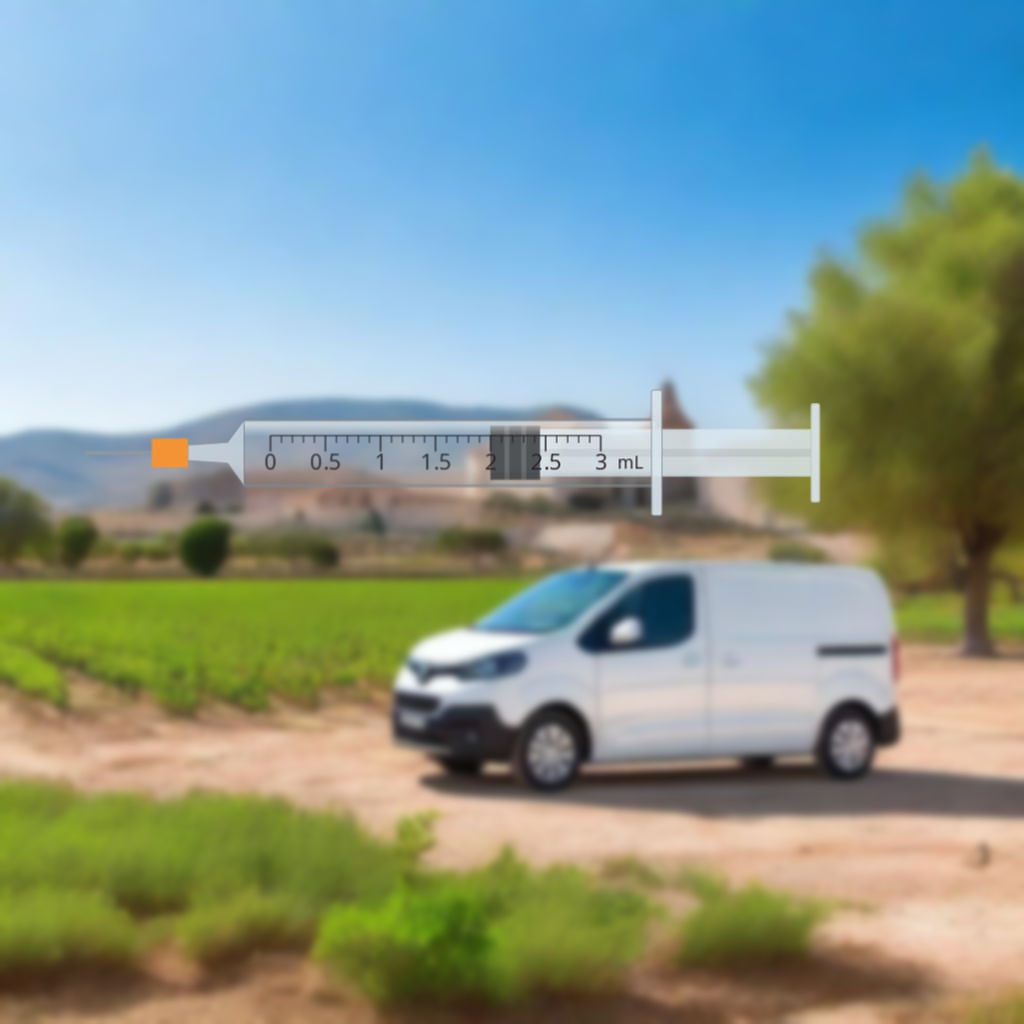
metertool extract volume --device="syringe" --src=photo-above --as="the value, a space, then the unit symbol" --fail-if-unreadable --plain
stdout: 2 mL
